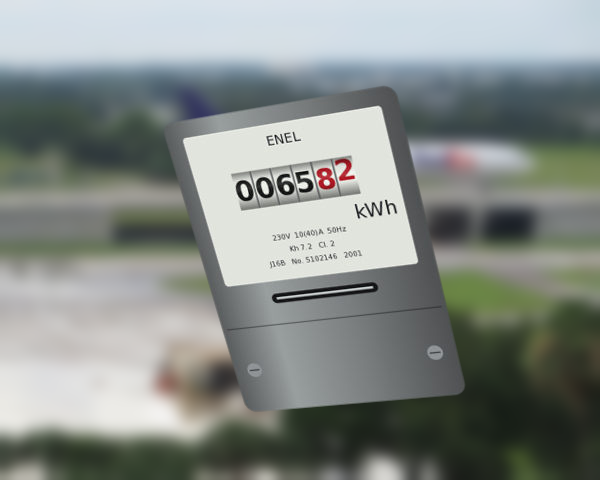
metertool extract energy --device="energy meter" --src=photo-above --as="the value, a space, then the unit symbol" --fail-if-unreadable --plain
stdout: 65.82 kWh
